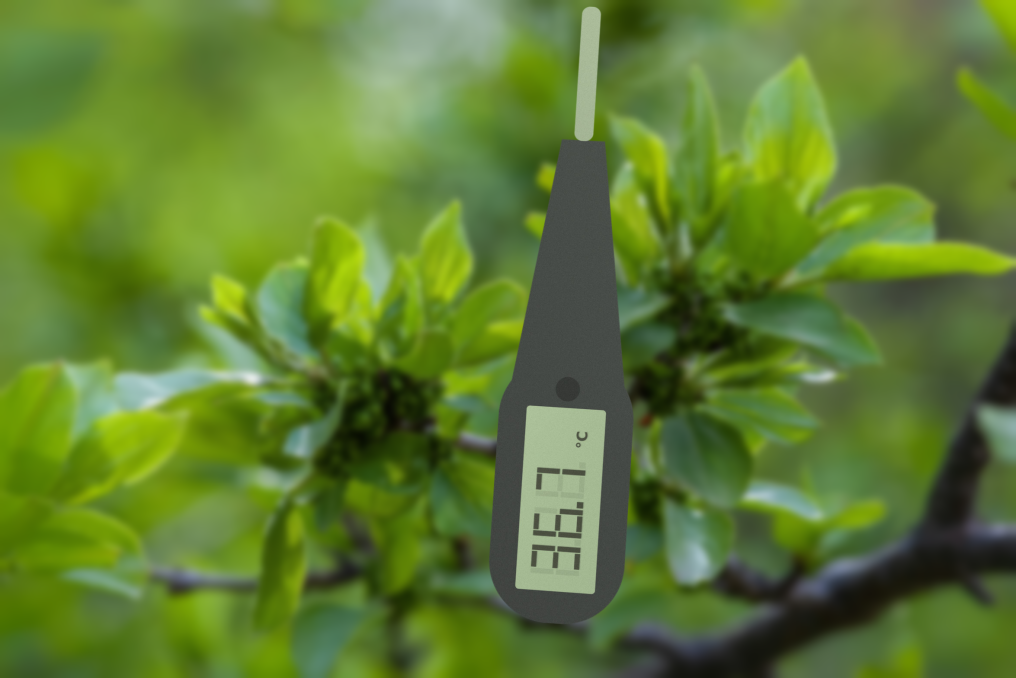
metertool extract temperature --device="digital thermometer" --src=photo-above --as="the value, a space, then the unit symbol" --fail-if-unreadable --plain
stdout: 36.7 °C
